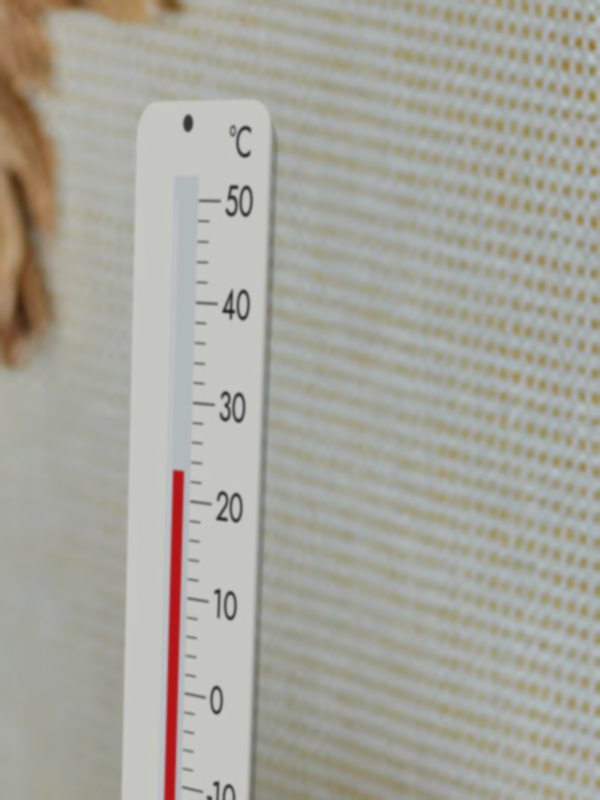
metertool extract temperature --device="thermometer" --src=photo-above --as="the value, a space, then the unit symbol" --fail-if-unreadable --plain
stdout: 23 °C
